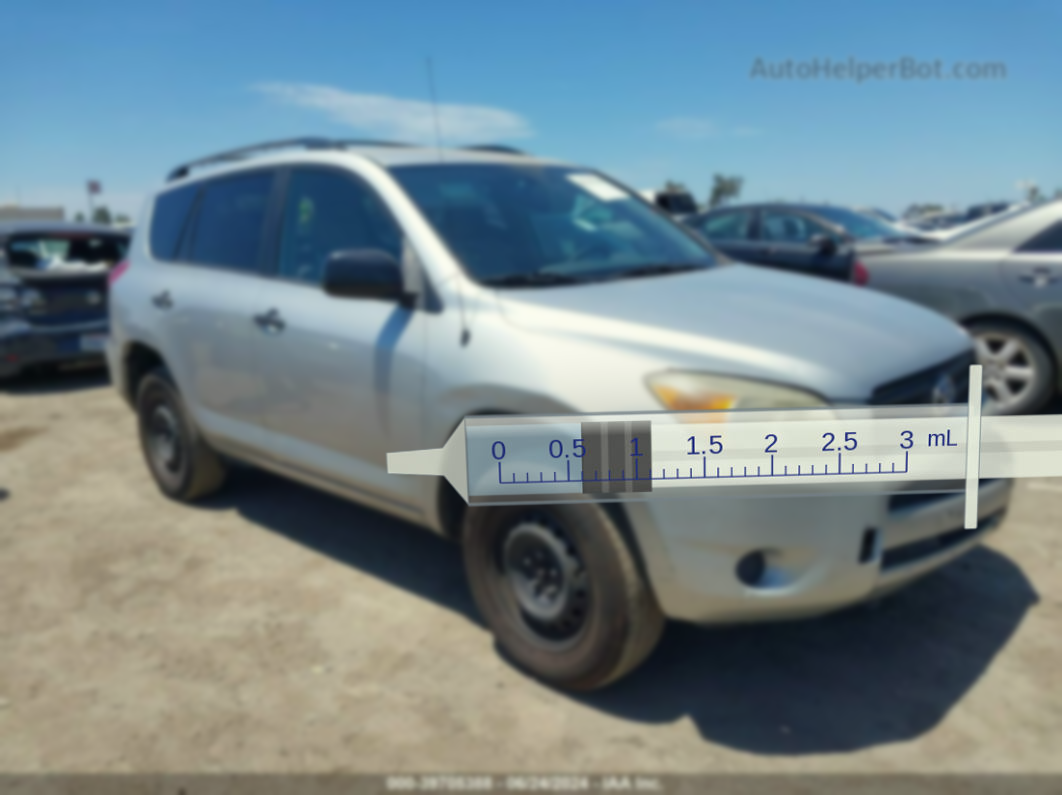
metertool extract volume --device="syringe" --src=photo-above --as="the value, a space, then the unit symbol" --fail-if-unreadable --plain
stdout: 0.6 mL
